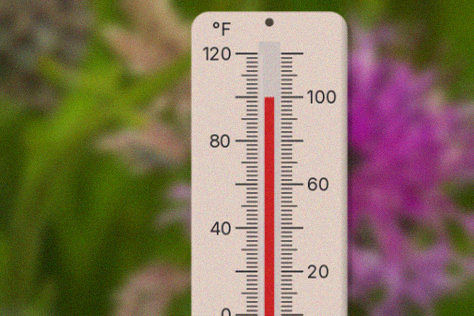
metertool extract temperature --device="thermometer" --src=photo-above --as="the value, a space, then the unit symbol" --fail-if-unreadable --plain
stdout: 100 °F
